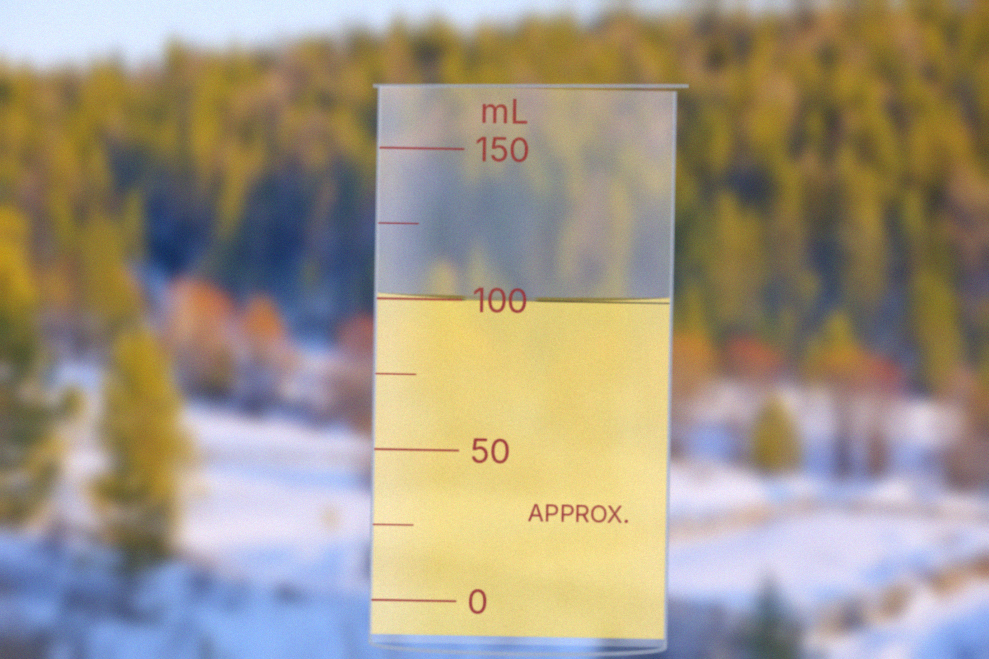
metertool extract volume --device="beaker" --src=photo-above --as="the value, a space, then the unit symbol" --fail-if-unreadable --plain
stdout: 100 mL
